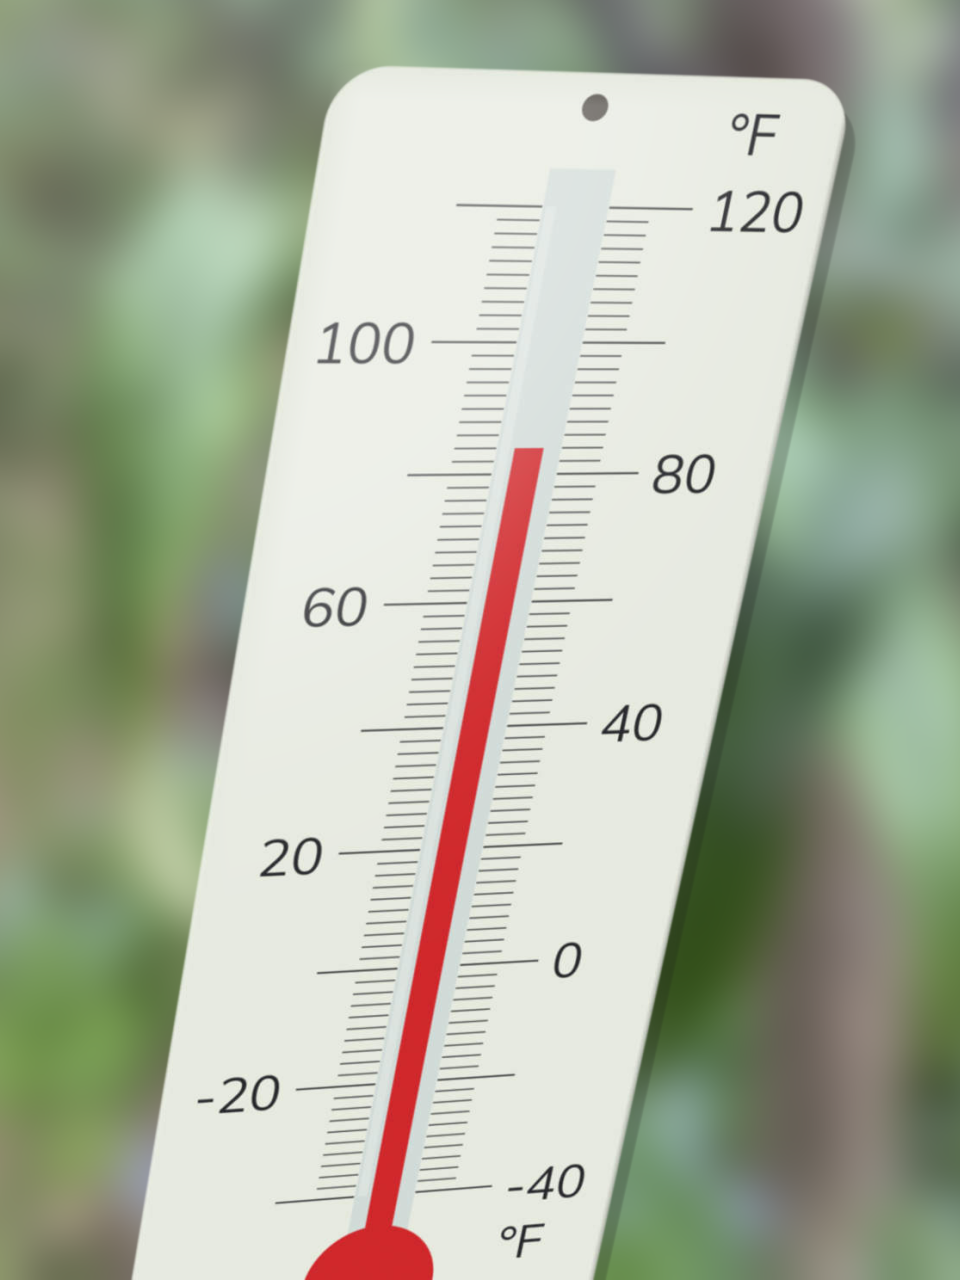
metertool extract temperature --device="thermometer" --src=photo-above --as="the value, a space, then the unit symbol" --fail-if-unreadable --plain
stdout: 84 °F
